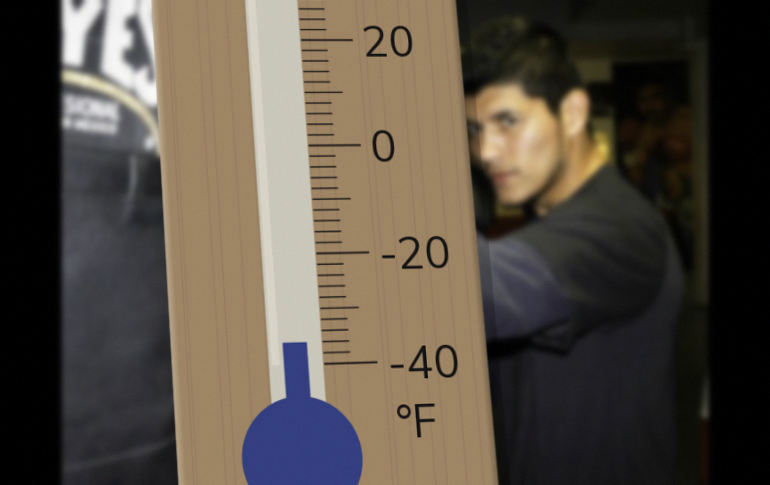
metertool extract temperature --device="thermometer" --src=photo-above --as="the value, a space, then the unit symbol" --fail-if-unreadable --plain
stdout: -36 °F
